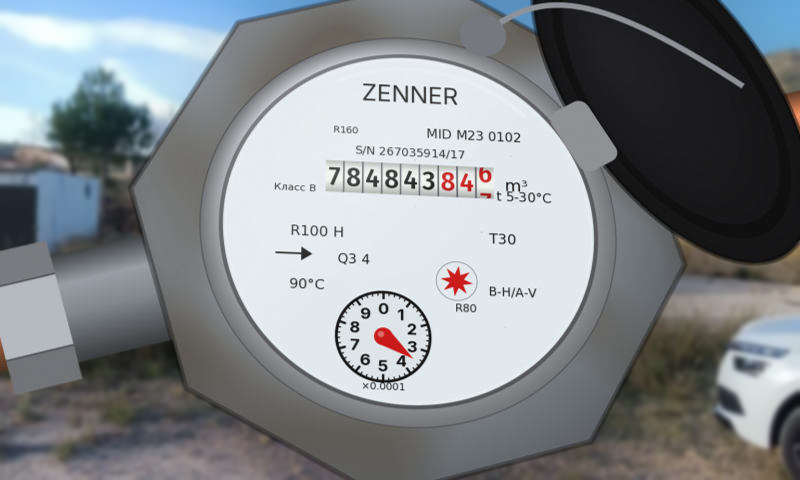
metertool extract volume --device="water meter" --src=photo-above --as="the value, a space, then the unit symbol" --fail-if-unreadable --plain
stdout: 784843.8463 m³
